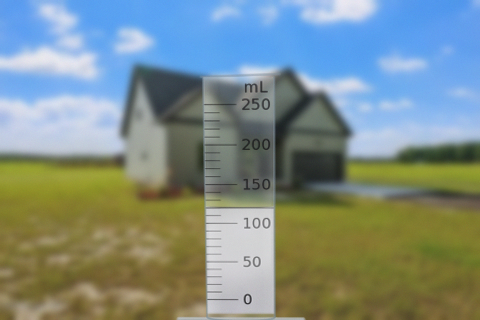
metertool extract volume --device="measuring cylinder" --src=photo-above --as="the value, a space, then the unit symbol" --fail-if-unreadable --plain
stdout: 120 mL
